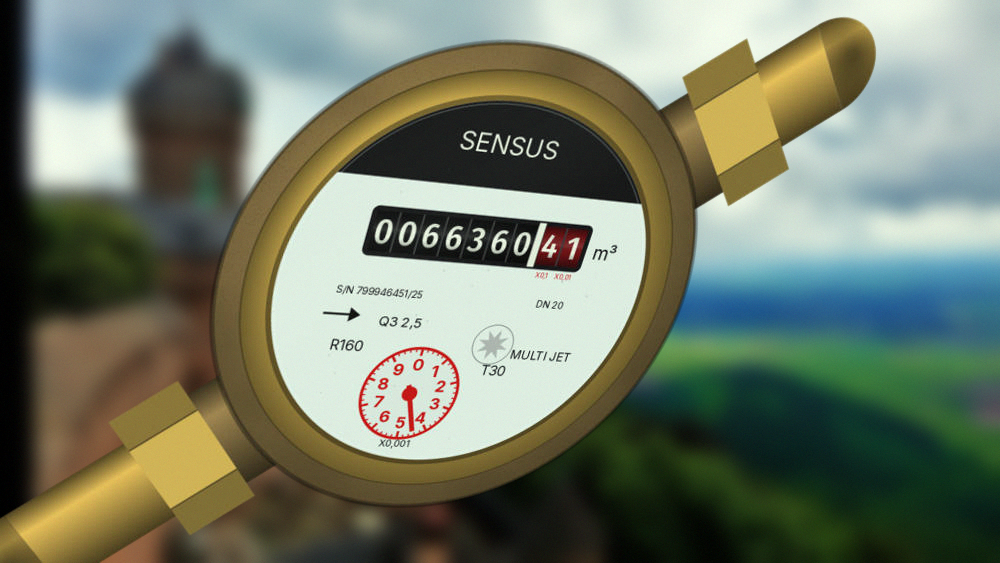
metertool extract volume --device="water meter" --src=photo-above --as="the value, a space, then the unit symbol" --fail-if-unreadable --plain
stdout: 66360.414 m³
